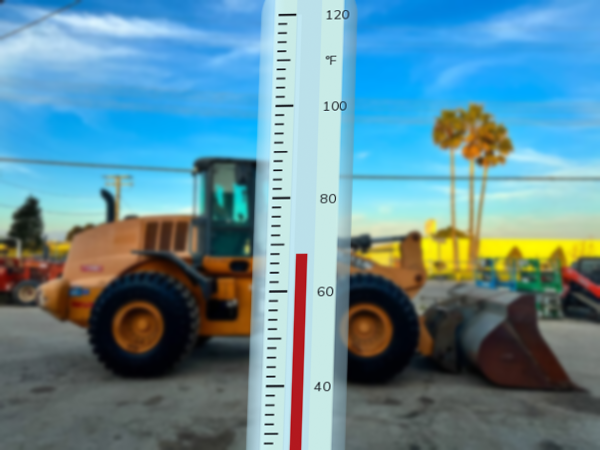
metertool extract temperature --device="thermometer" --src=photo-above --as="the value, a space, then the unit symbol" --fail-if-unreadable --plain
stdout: 68 °F
